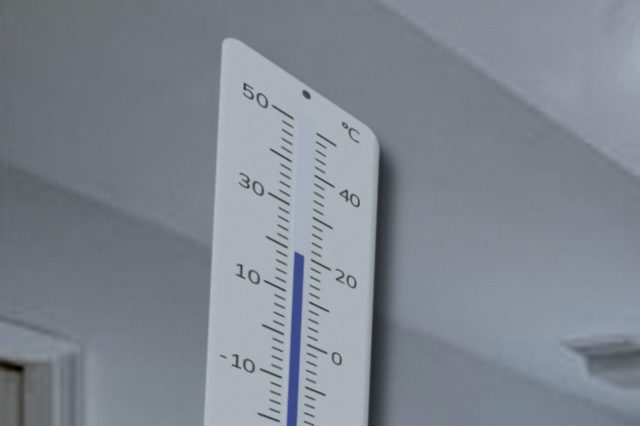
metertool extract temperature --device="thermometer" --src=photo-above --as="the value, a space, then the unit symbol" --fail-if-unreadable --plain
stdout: 20 °C
